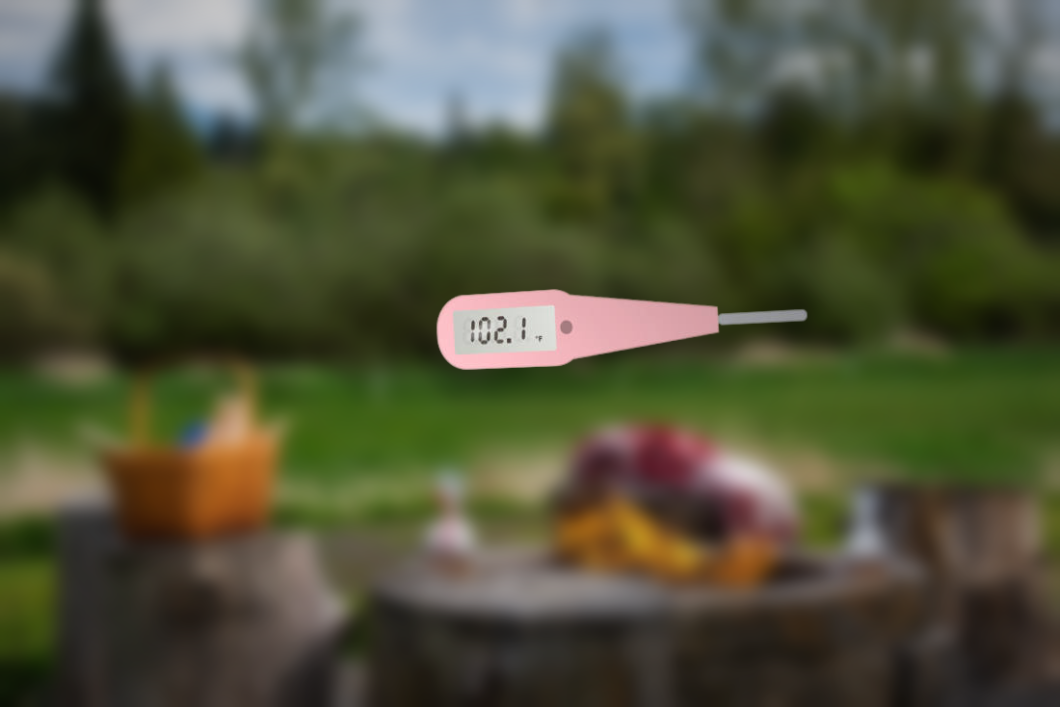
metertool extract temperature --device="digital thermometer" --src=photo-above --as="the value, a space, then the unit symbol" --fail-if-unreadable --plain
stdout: 102.1 °F
